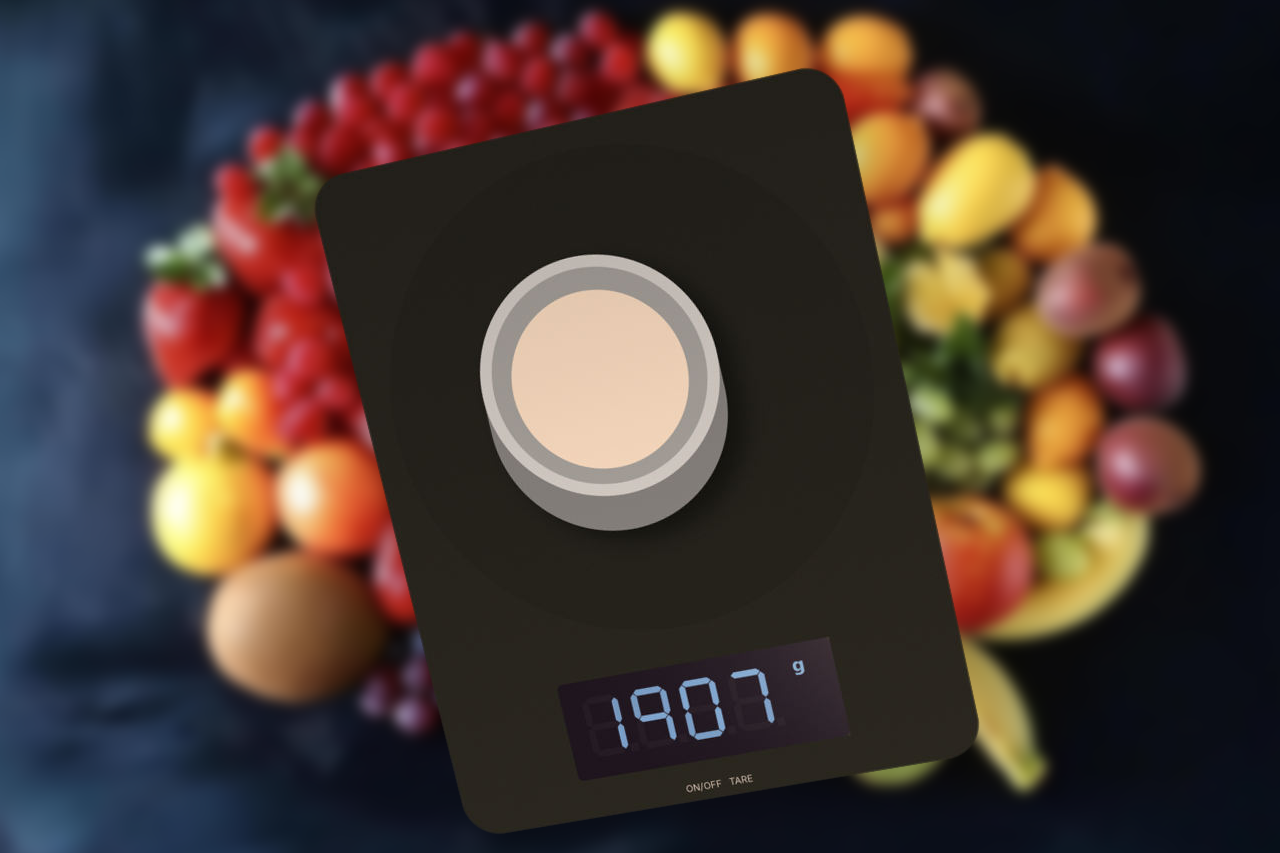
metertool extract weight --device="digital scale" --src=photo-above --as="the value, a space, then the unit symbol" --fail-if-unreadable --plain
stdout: 1907 g
